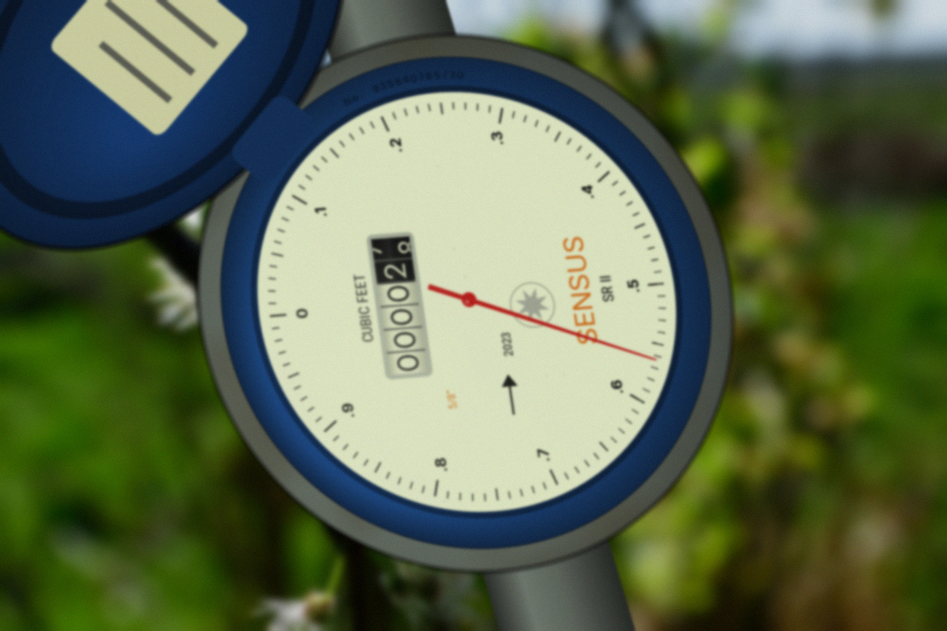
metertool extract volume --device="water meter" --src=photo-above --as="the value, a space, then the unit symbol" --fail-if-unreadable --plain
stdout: 27.56 ft³
